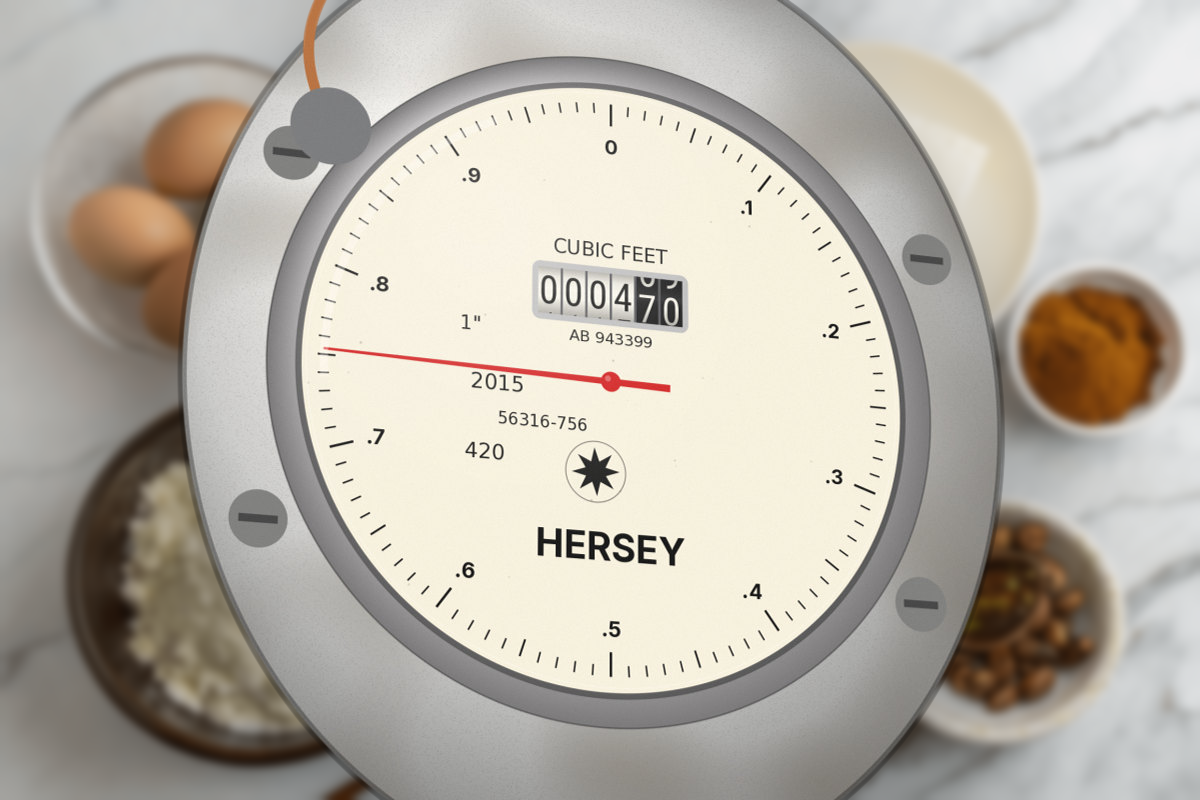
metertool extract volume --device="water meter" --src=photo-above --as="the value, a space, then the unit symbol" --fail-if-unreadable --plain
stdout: 469.75 ft³
